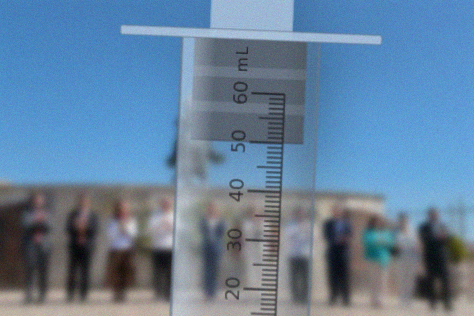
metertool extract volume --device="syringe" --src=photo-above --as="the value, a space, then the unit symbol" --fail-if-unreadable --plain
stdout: 50 mL
